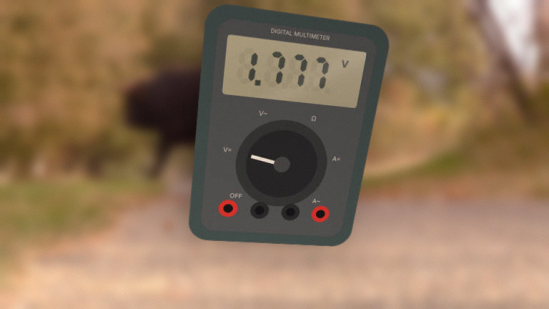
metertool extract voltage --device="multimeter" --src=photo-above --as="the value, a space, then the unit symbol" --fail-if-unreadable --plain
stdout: 1.777 V
